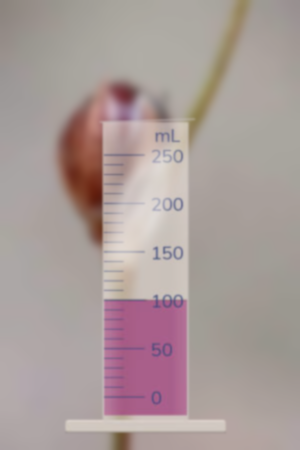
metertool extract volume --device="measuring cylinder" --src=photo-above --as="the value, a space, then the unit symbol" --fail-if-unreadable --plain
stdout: 100 mL
